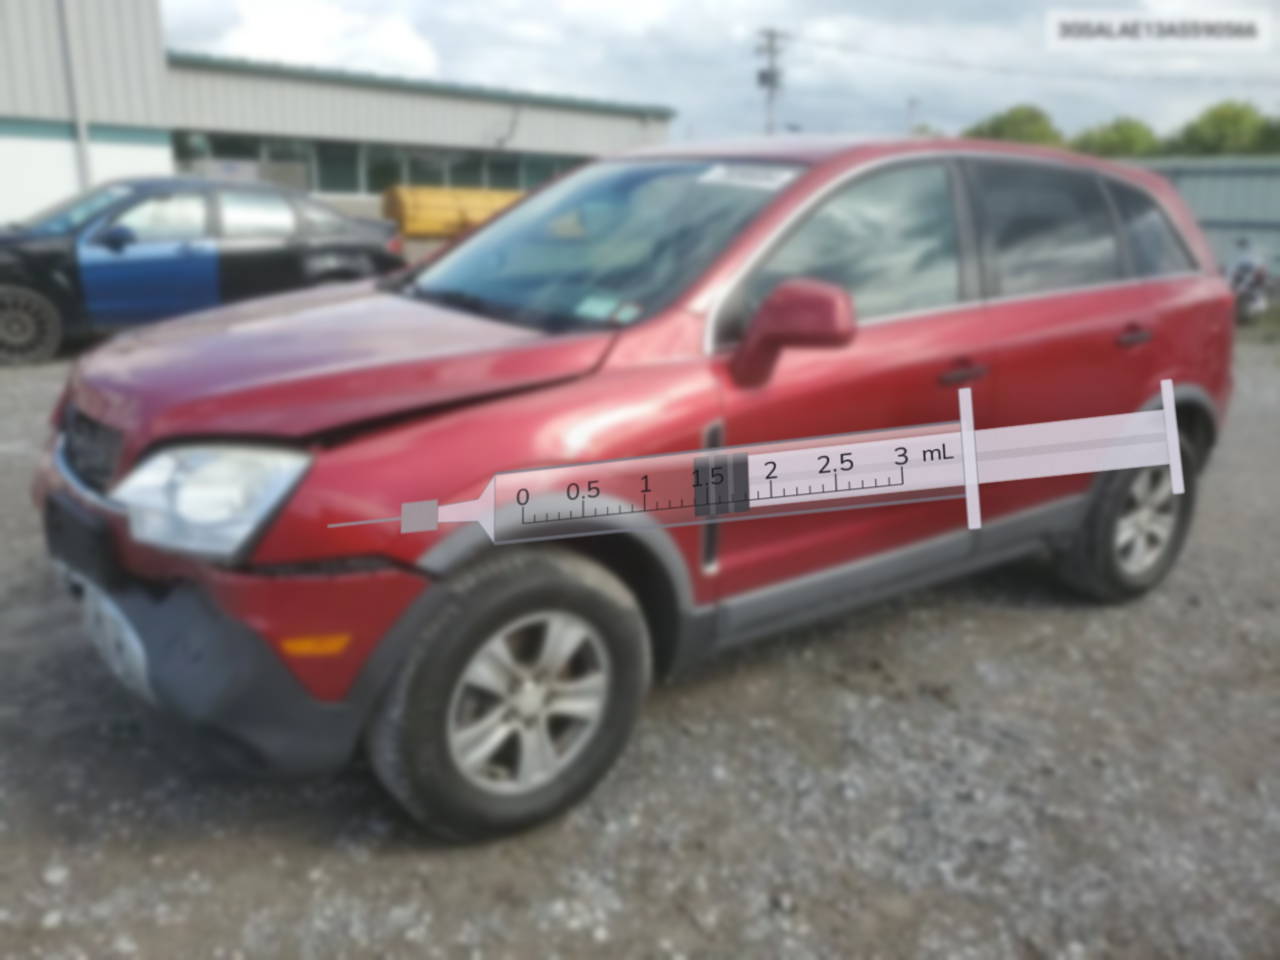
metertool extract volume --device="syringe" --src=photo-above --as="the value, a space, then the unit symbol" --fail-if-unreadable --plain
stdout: 1.4 mL
